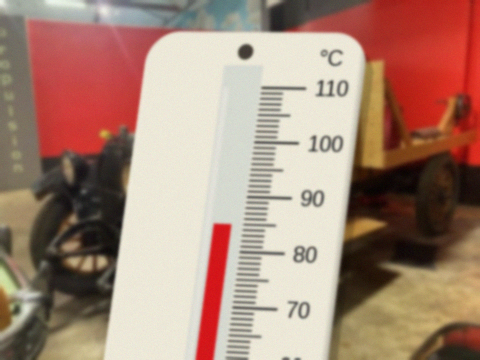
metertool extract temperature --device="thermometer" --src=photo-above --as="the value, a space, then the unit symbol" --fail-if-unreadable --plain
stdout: 85 °C
